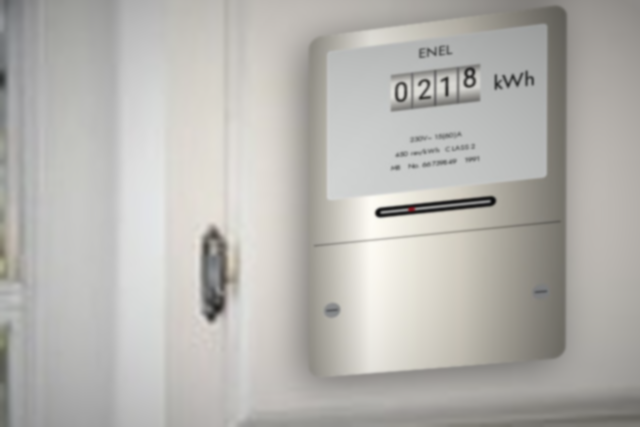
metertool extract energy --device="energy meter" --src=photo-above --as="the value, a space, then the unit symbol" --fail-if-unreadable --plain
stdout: 218 kWh
